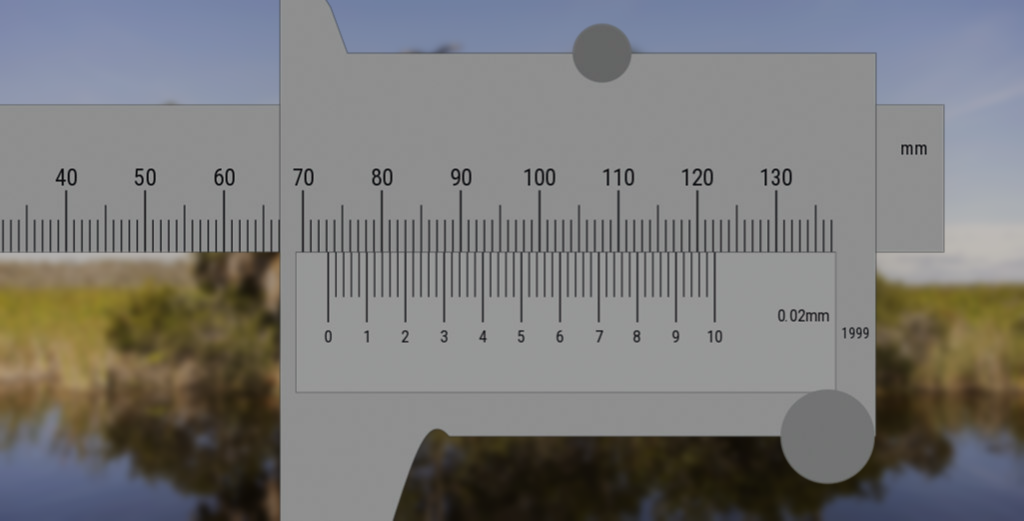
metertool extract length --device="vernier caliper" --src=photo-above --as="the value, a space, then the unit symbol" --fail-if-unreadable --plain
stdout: 73.2 mm
